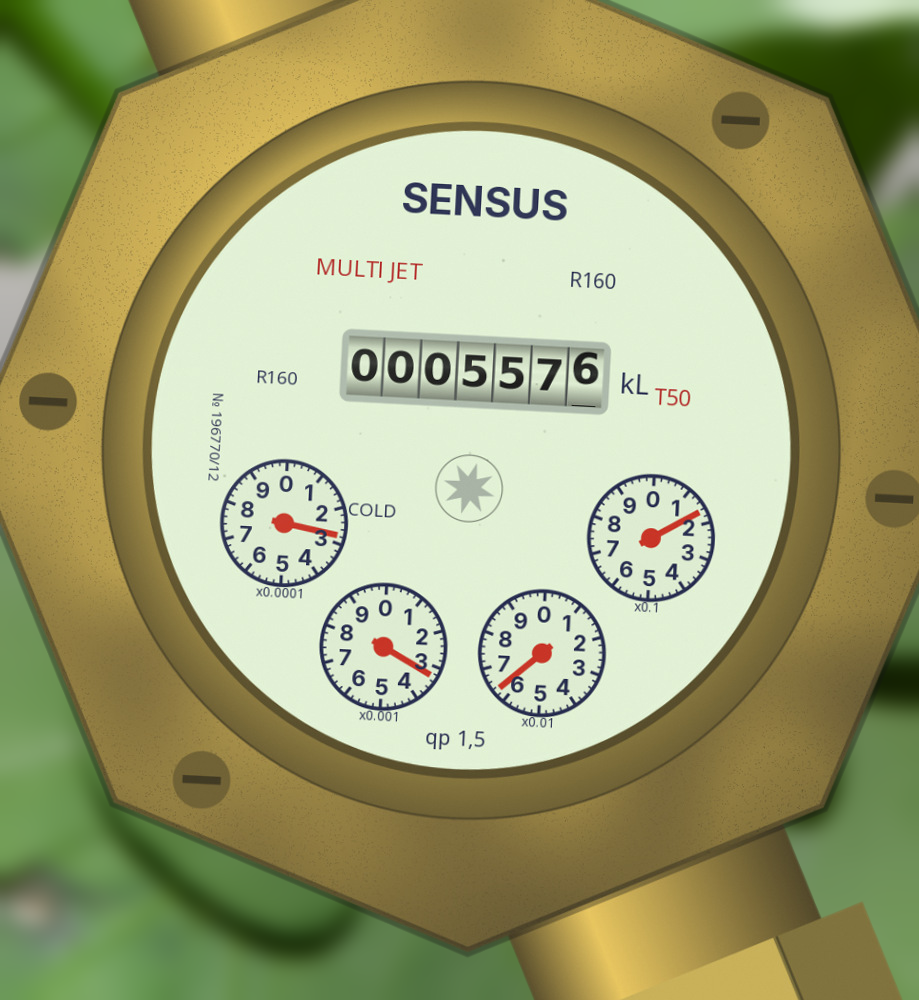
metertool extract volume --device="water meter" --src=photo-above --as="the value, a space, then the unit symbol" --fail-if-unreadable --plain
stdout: 5576.1632 kL
